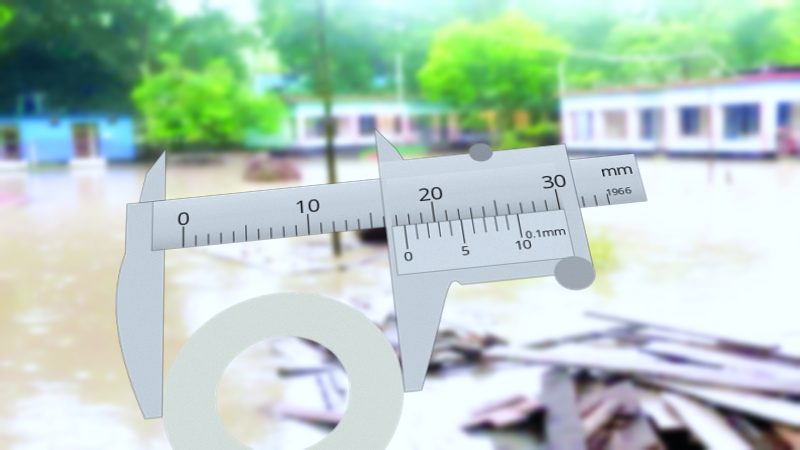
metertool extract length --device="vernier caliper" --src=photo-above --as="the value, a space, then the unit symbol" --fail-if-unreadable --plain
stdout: 17.6 mm
